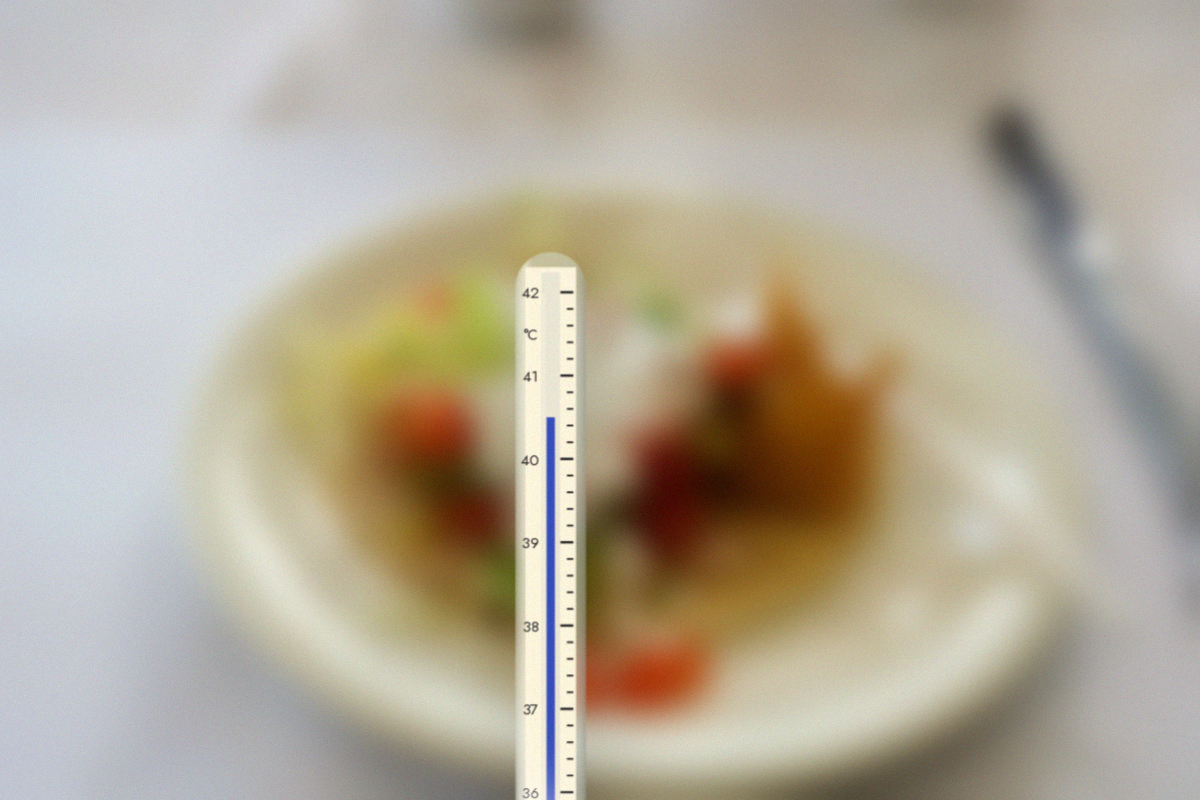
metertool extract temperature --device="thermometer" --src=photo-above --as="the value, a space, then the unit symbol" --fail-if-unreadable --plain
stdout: 40.5 °C
